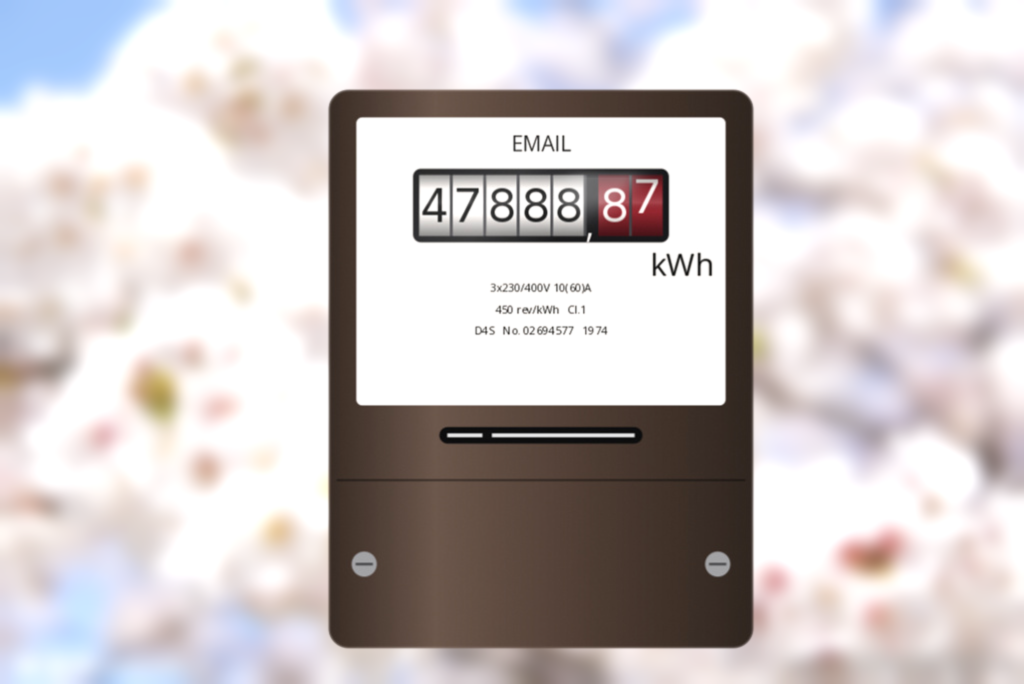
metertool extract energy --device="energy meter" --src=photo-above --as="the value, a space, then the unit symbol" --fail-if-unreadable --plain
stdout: 47888.87 kWh
